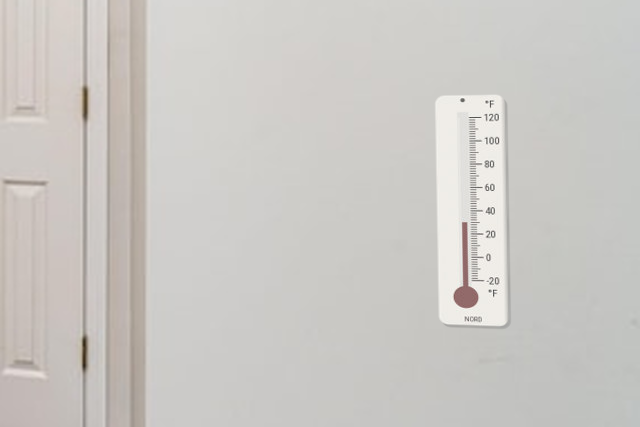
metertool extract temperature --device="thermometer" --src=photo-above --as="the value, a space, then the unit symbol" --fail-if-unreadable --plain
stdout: 30 °F
